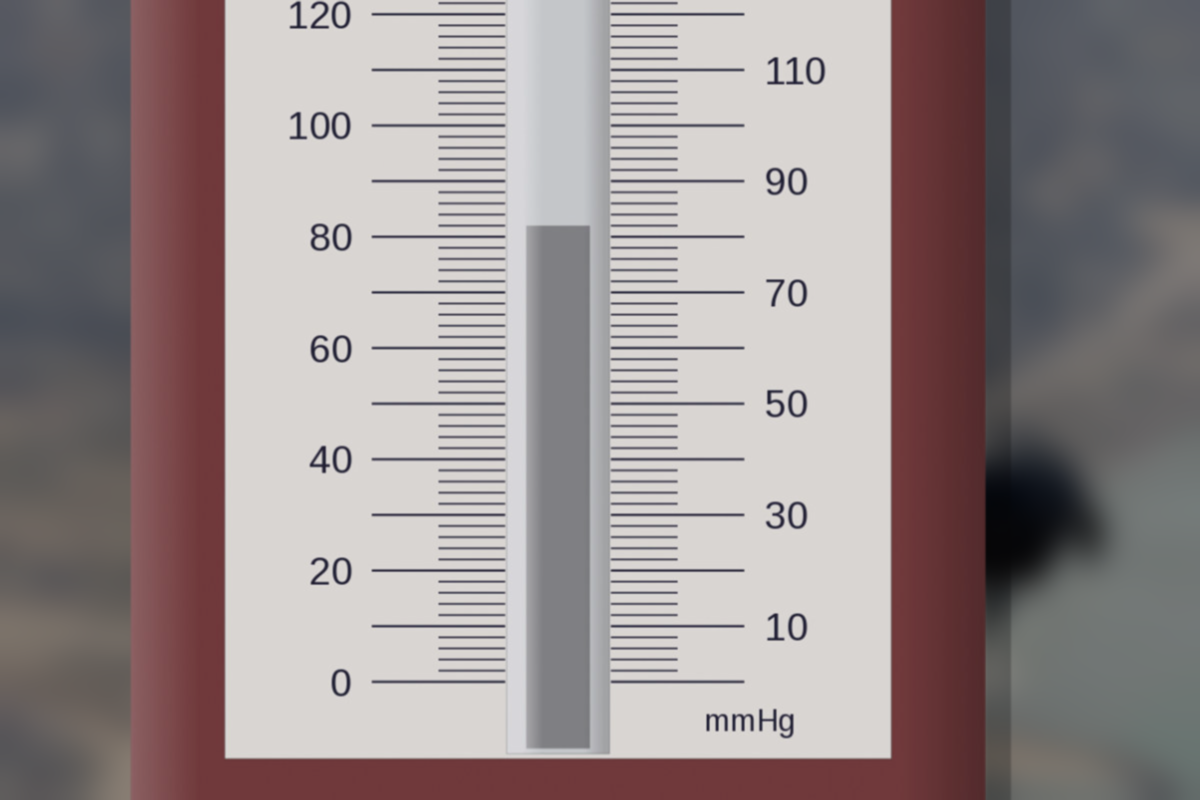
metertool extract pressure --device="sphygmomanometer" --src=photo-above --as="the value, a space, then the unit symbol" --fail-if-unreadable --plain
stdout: 82 mmHg
